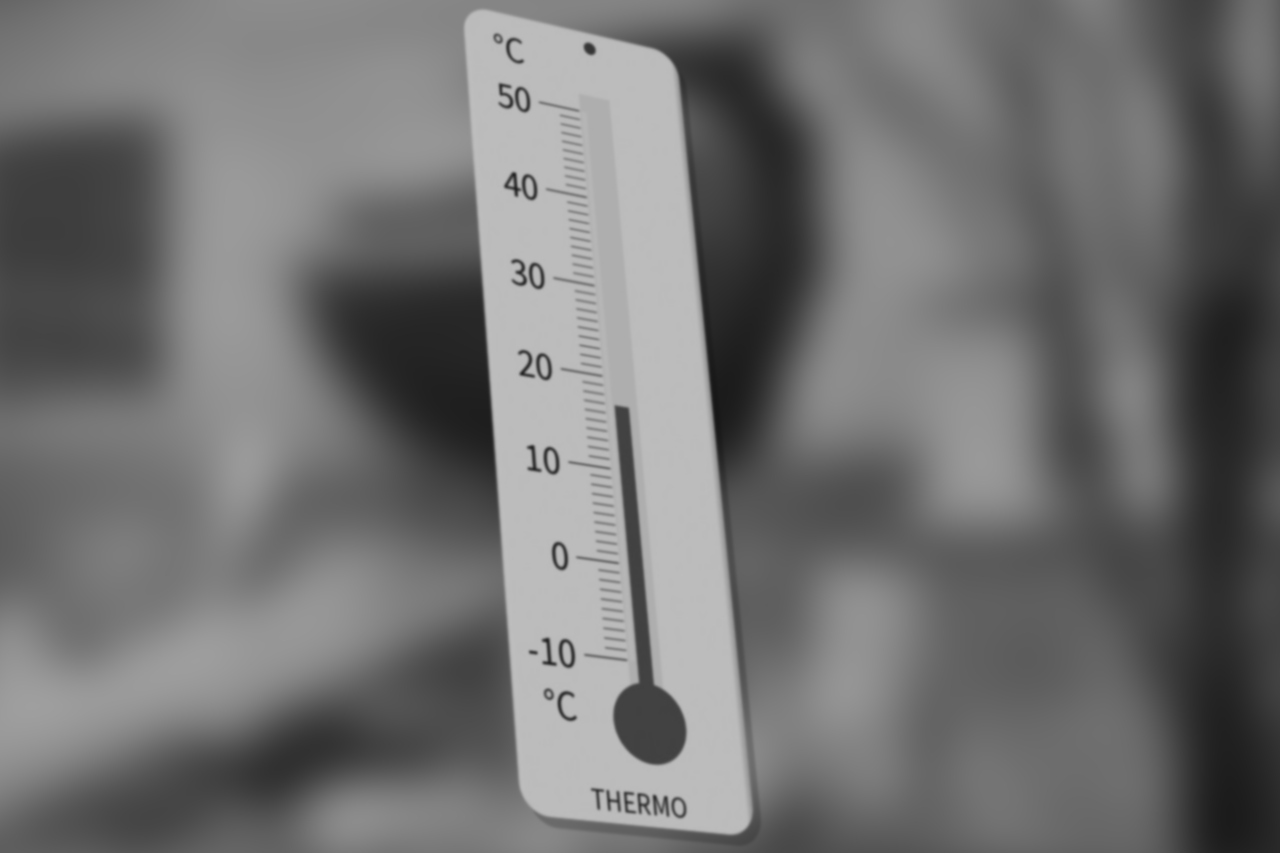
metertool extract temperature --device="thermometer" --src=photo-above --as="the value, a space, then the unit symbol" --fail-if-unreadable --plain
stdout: 17 °C
